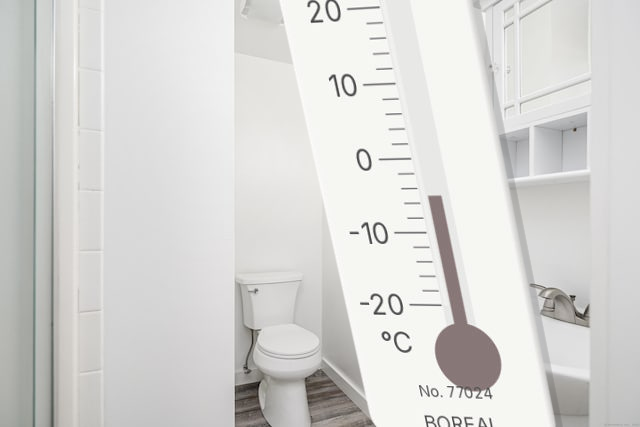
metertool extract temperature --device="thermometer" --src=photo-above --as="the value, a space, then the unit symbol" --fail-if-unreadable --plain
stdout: -5 °C
